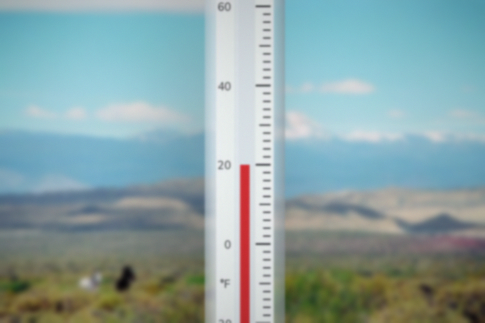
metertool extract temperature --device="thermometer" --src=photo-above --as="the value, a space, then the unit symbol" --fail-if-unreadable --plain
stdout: 20 °F
